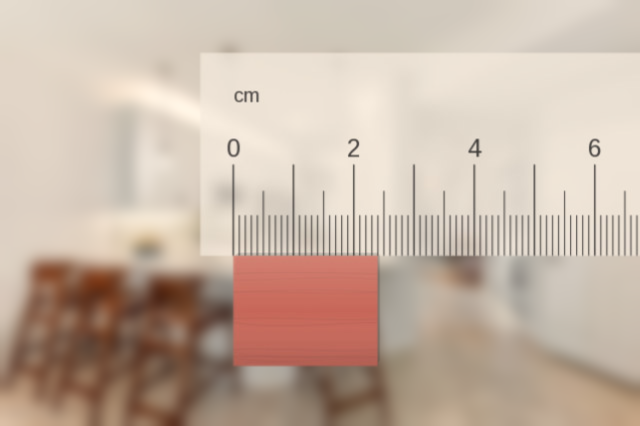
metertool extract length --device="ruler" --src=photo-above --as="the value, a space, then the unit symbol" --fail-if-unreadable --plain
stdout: 2.4 cm
